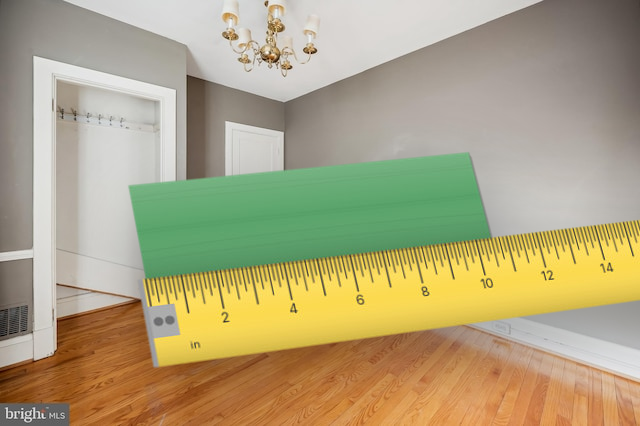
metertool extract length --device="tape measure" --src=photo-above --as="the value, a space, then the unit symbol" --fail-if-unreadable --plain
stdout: 10.5 in
